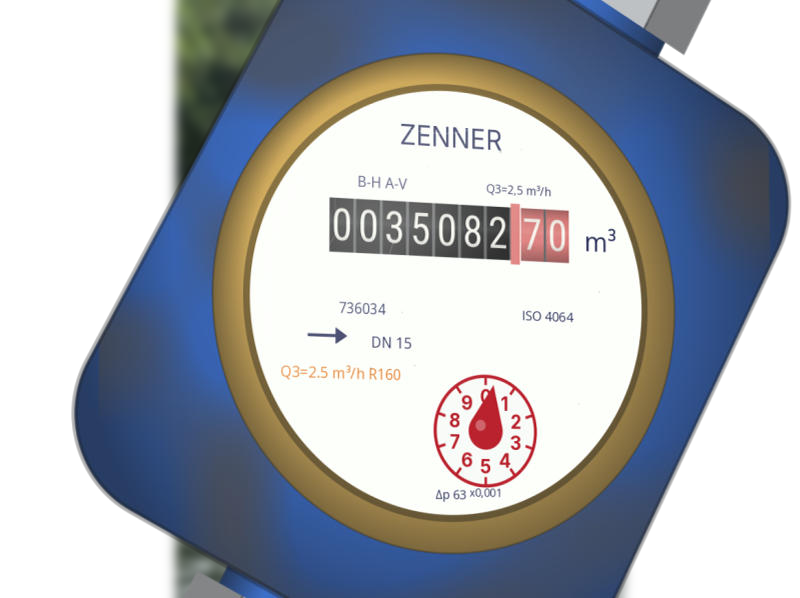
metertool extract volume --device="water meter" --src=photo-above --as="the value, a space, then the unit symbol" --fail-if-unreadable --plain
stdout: 35082.700 m³
